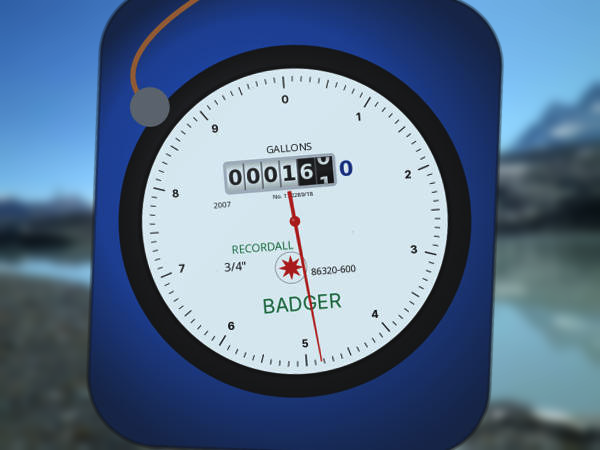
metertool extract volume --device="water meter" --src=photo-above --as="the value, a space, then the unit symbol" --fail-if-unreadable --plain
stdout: 1604.8 gal
